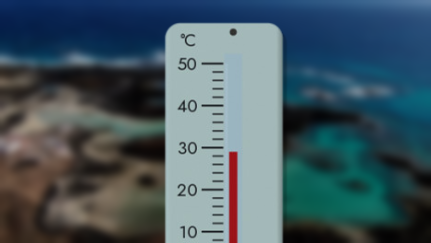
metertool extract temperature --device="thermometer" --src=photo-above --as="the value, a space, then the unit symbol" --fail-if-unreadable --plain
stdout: 29 °C
